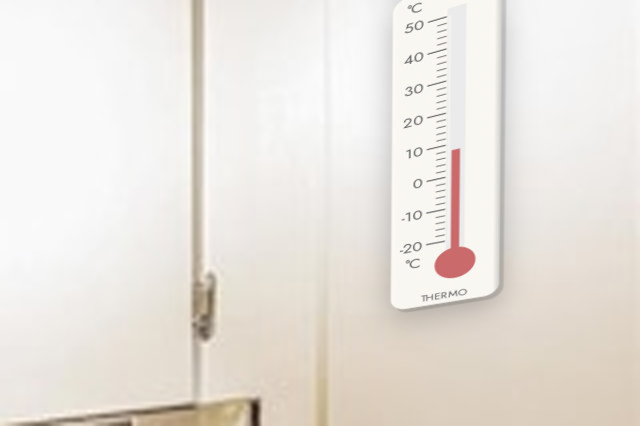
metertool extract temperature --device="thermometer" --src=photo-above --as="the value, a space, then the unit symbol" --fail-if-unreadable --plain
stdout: 8 °C
